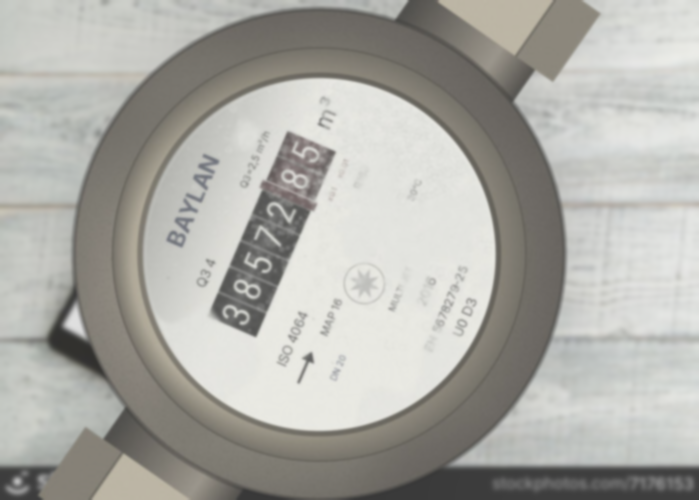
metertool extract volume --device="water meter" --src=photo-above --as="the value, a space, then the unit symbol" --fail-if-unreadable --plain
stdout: 38572.85 m³
